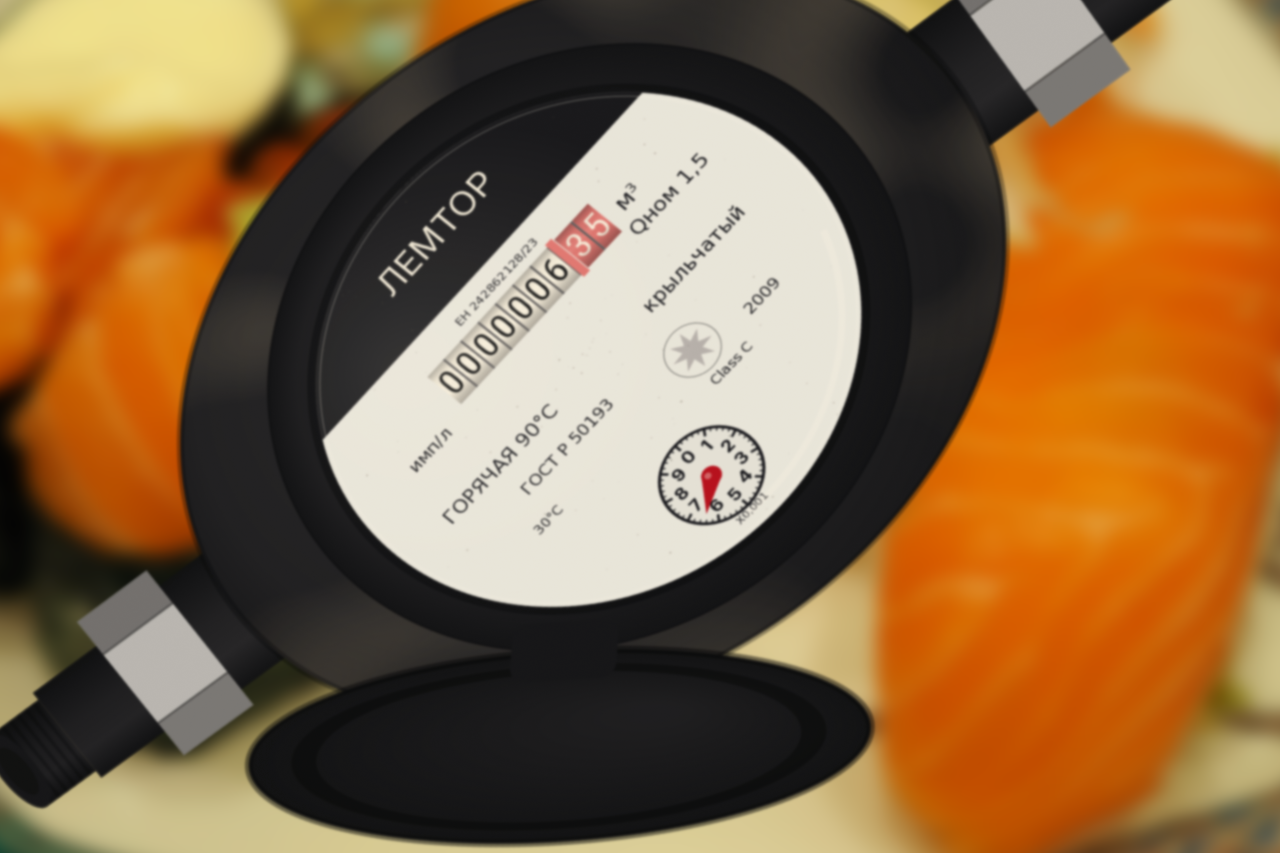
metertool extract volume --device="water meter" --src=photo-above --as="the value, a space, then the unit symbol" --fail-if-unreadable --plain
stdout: 6.356 m³
